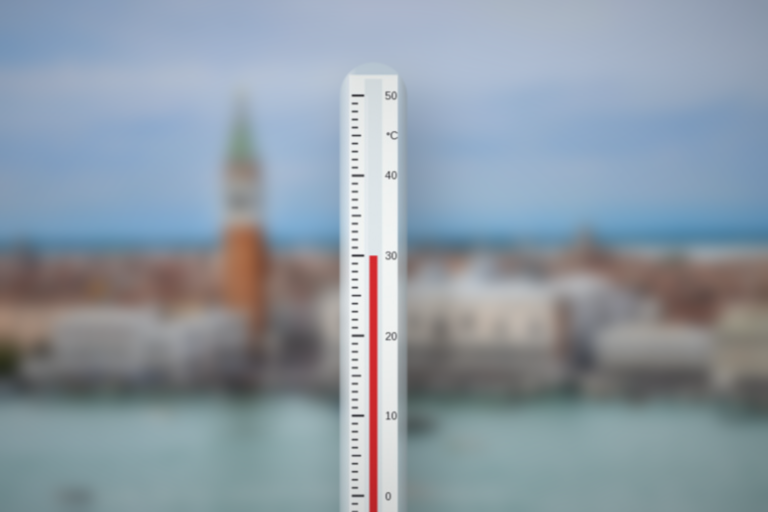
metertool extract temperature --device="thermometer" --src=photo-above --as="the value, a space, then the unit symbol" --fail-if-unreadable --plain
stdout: 30 °C
